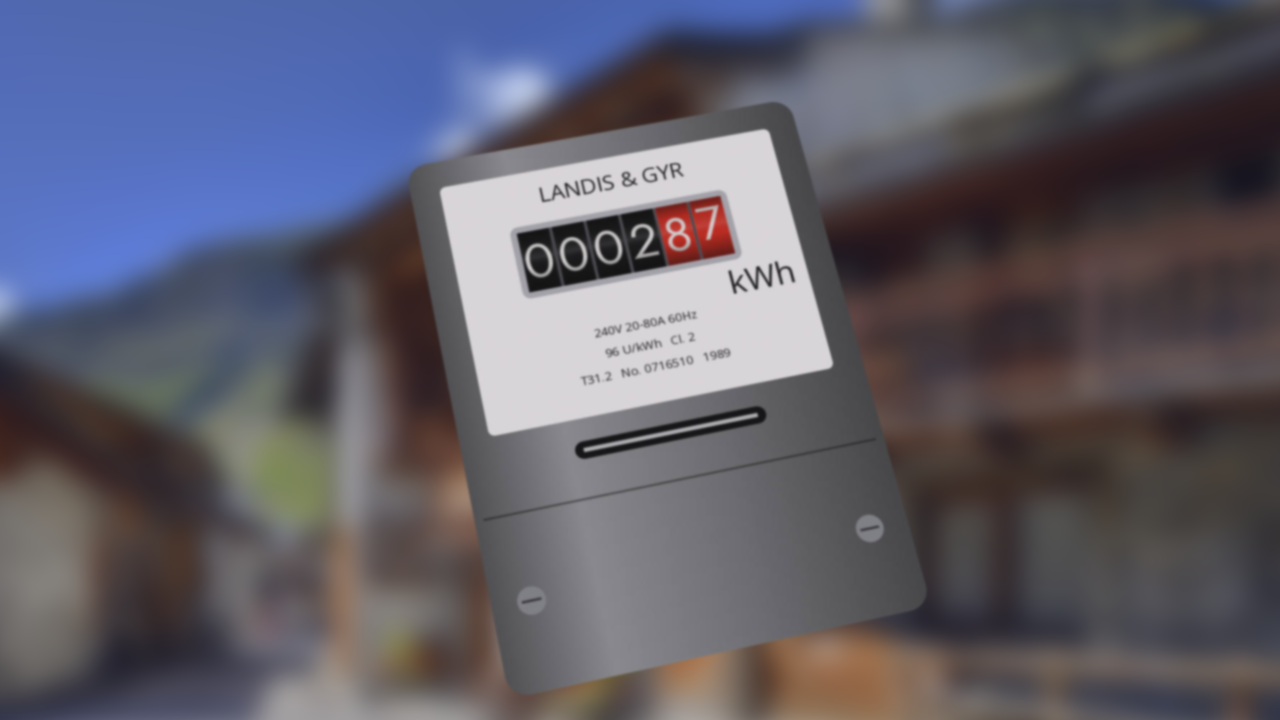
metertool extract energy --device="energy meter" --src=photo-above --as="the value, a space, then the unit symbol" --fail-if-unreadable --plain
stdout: 2.87 kWh
